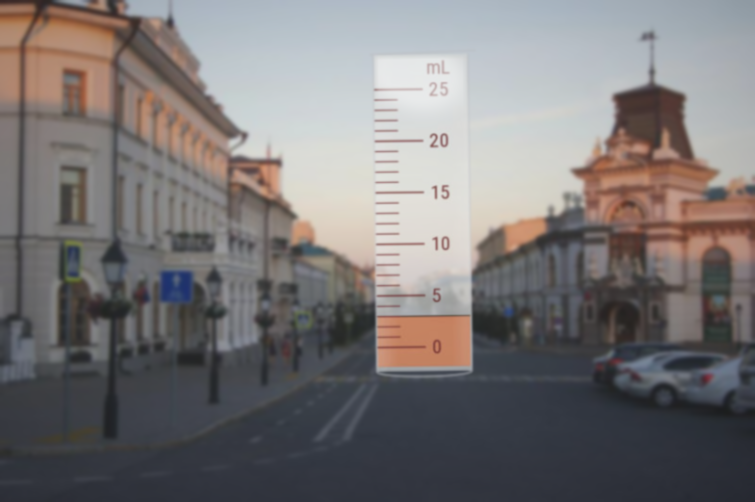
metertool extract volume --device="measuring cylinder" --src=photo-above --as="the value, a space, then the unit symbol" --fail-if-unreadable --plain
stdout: 3 mL
